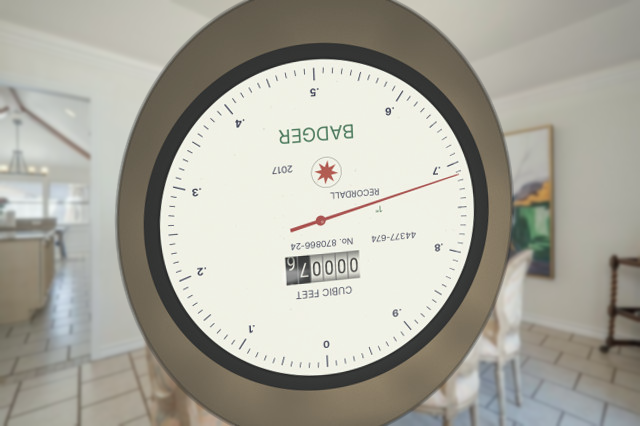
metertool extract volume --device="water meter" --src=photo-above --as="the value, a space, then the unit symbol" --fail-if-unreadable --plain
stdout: 75.71 ft³
